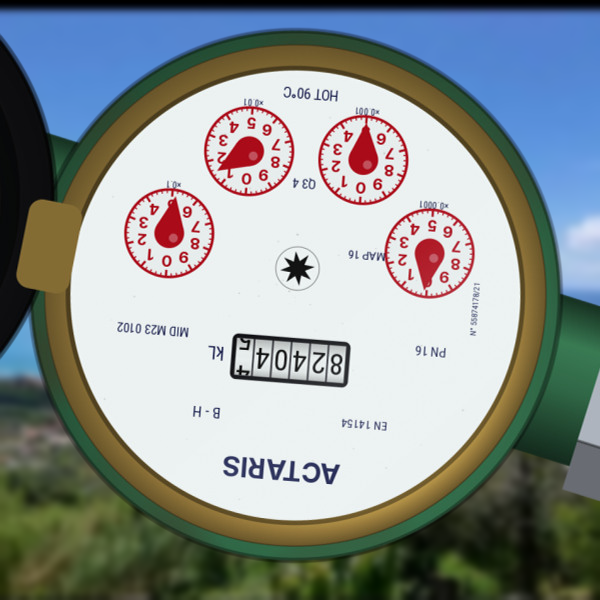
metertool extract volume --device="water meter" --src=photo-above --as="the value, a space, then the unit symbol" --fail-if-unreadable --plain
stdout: 824044.5150 kL
